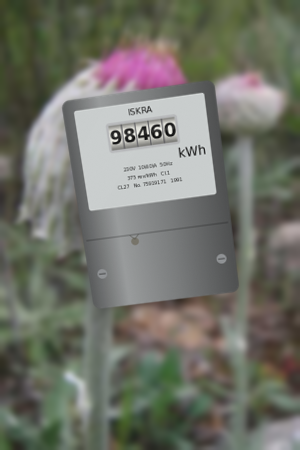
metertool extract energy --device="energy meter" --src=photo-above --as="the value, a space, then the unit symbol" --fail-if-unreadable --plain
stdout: 98460 kWh
